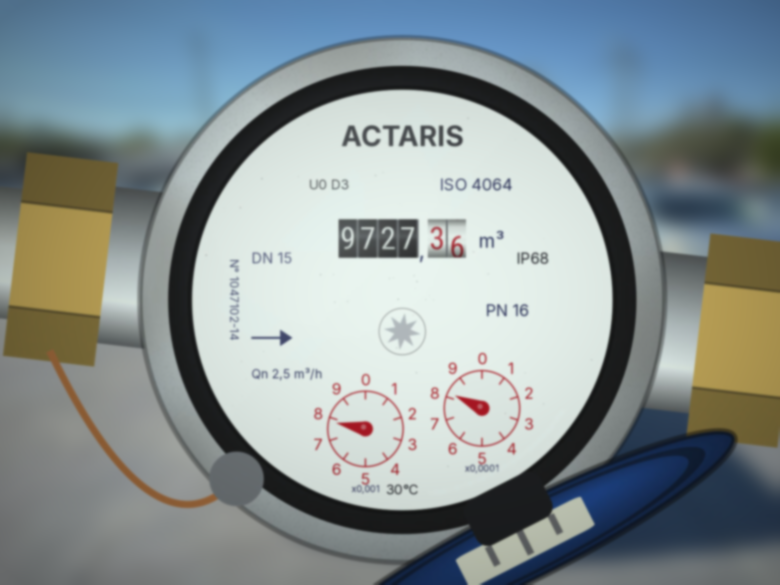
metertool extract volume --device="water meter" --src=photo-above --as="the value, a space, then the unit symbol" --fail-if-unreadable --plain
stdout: 9727.3578 m³
